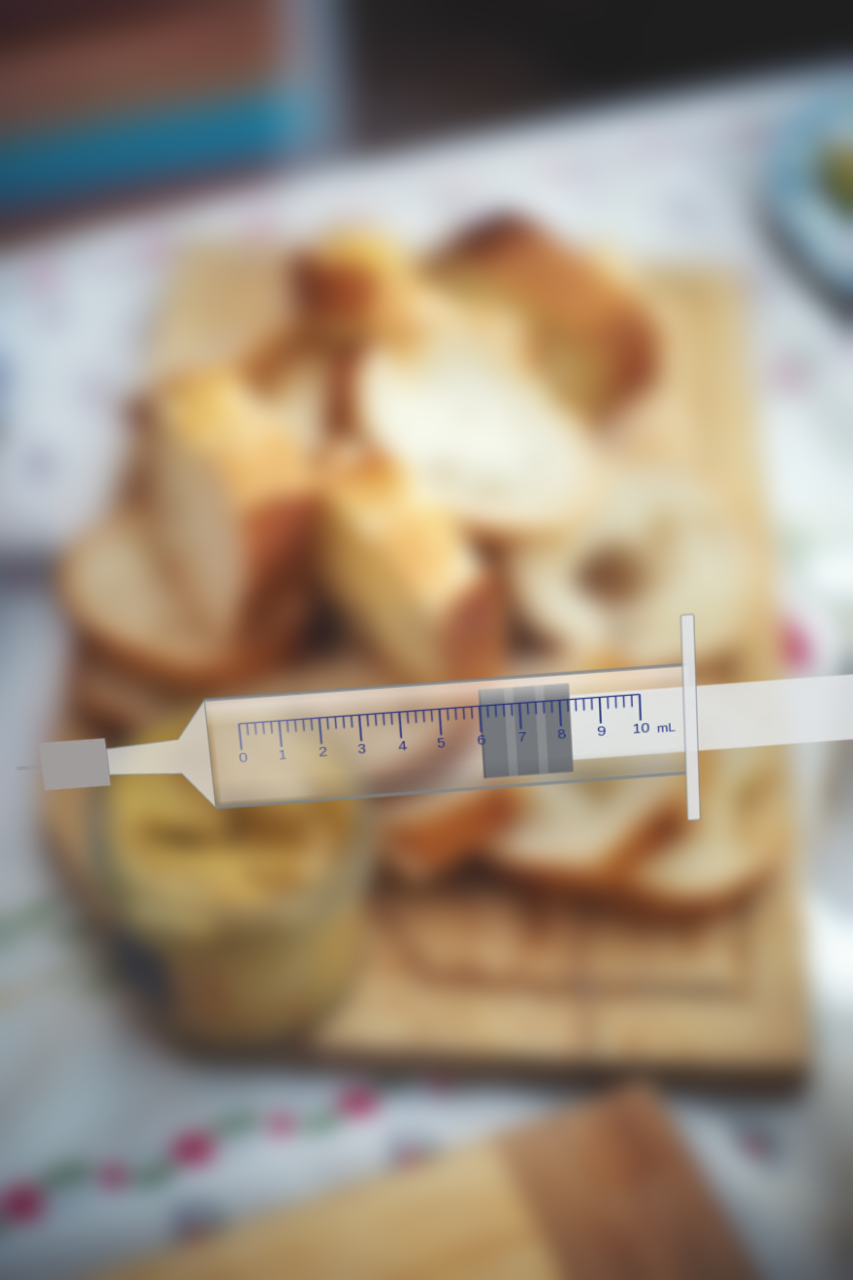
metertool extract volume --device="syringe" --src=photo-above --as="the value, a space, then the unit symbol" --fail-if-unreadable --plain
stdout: 6 mL
